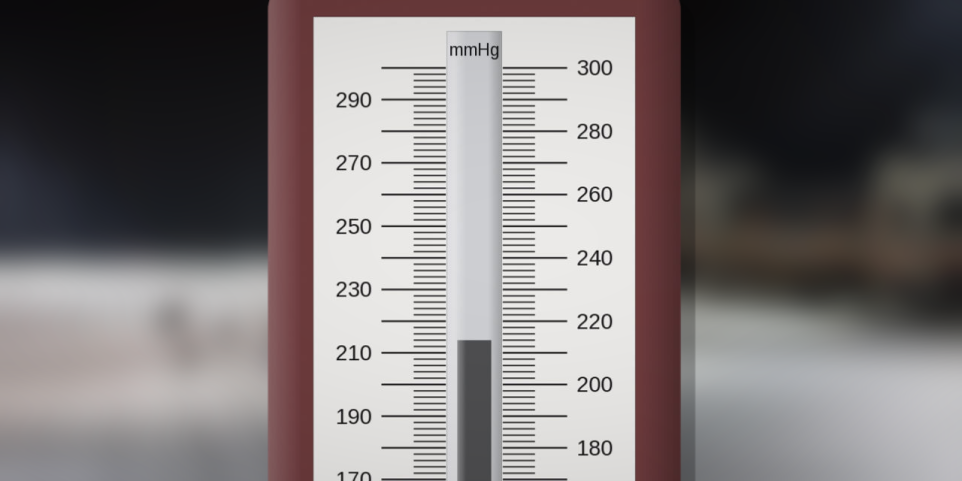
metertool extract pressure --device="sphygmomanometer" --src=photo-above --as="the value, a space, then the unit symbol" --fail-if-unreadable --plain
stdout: 214 mmHg
